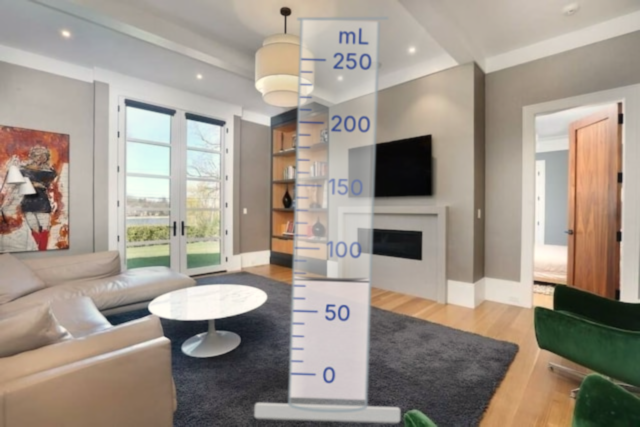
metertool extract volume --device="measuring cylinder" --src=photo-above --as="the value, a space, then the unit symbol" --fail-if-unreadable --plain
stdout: 75 mL
